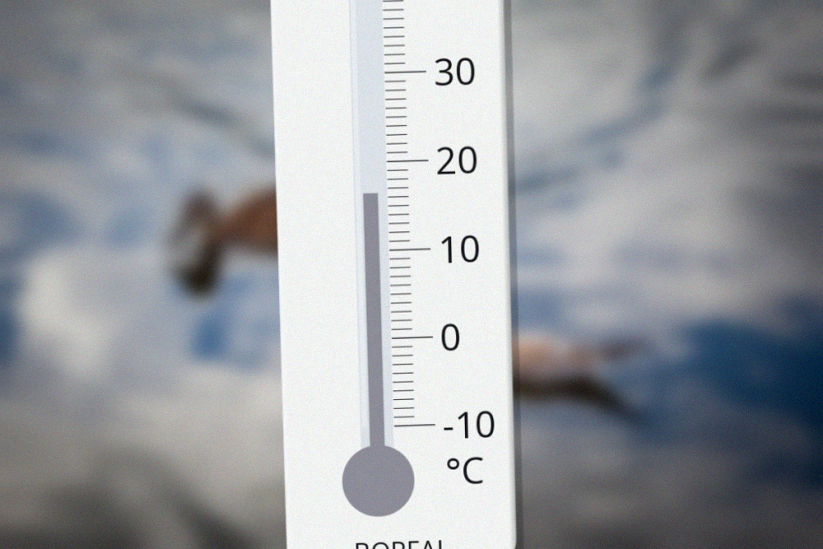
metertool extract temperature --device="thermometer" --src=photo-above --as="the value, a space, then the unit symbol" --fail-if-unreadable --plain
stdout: 16.5 °C
